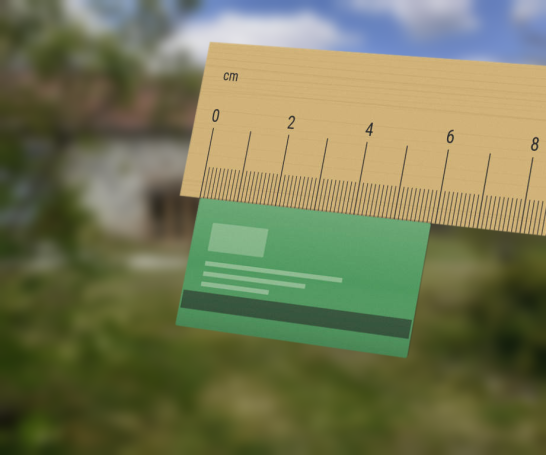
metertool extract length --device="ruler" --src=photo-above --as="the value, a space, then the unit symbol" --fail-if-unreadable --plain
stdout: 5.9 cm
